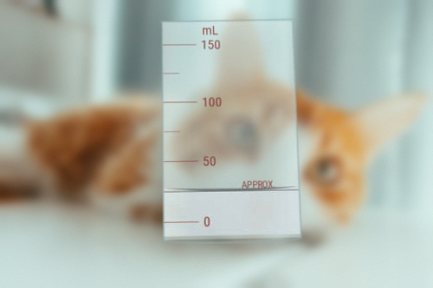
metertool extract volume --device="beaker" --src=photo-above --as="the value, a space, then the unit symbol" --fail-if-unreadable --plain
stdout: 25 mL
